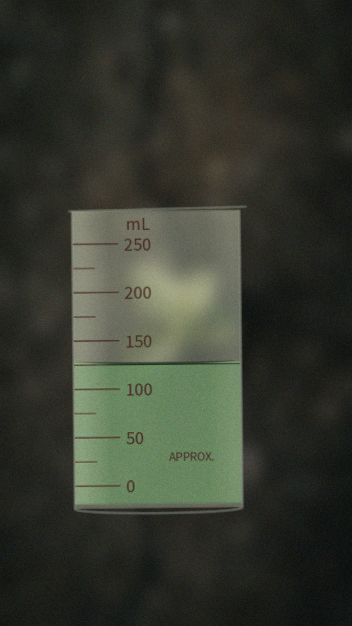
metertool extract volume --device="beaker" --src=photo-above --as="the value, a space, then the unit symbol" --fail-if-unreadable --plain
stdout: 125 mL
